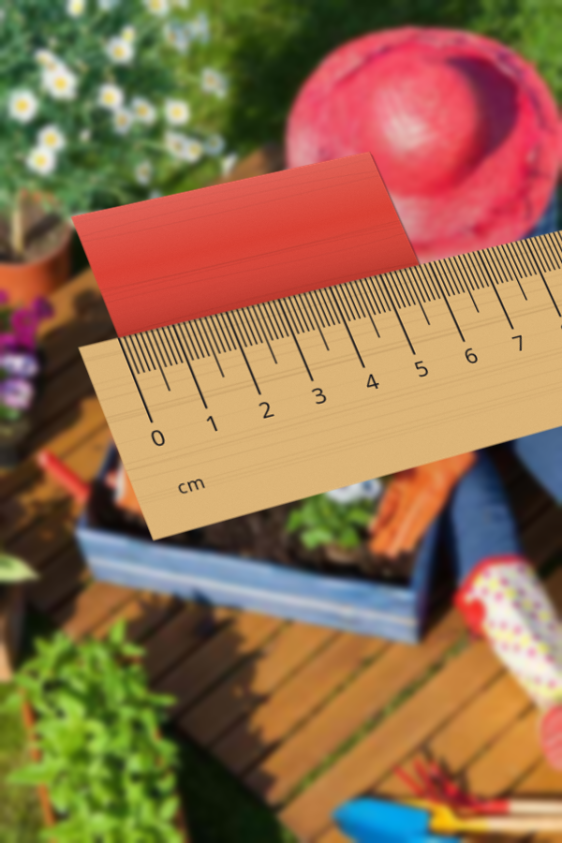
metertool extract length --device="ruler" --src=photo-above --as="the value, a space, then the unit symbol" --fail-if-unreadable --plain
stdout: 5.8 cm
